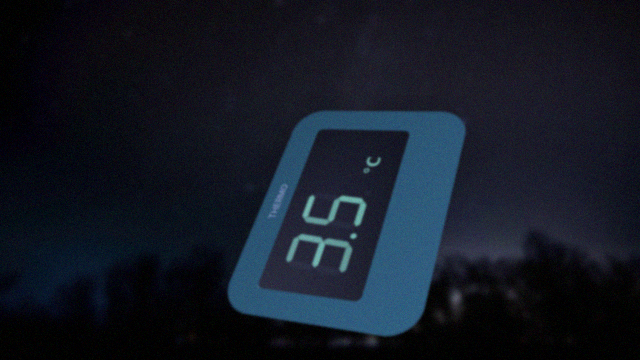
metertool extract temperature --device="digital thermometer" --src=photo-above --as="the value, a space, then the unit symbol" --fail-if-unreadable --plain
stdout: 3.5 °C
